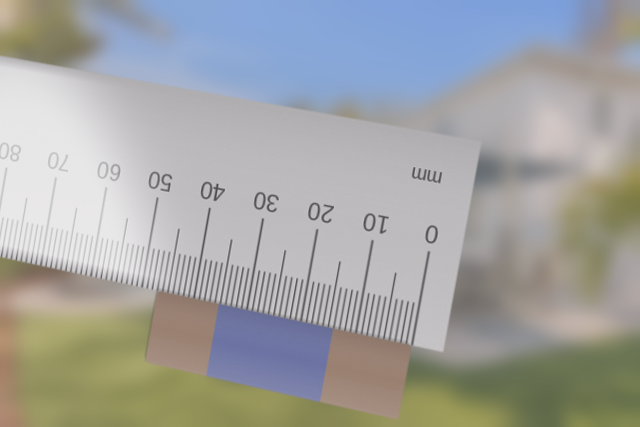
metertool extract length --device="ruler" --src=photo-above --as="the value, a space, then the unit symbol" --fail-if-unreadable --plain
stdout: 47 mm
